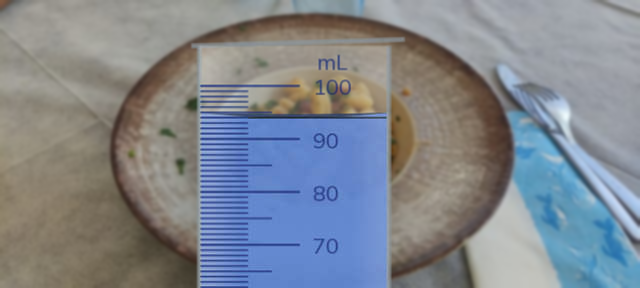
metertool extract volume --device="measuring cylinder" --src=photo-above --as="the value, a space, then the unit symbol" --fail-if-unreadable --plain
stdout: 94 mL
